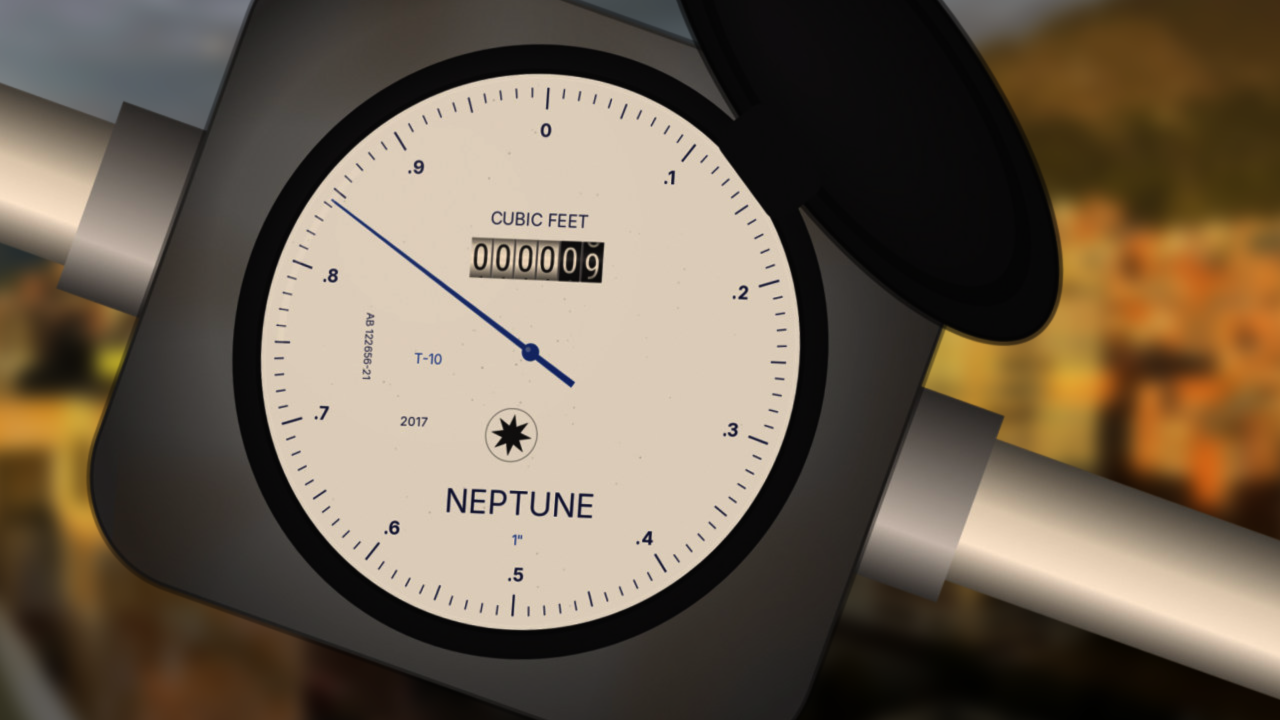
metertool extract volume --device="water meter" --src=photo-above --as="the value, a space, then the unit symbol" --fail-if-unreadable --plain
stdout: 8.84 ft³
